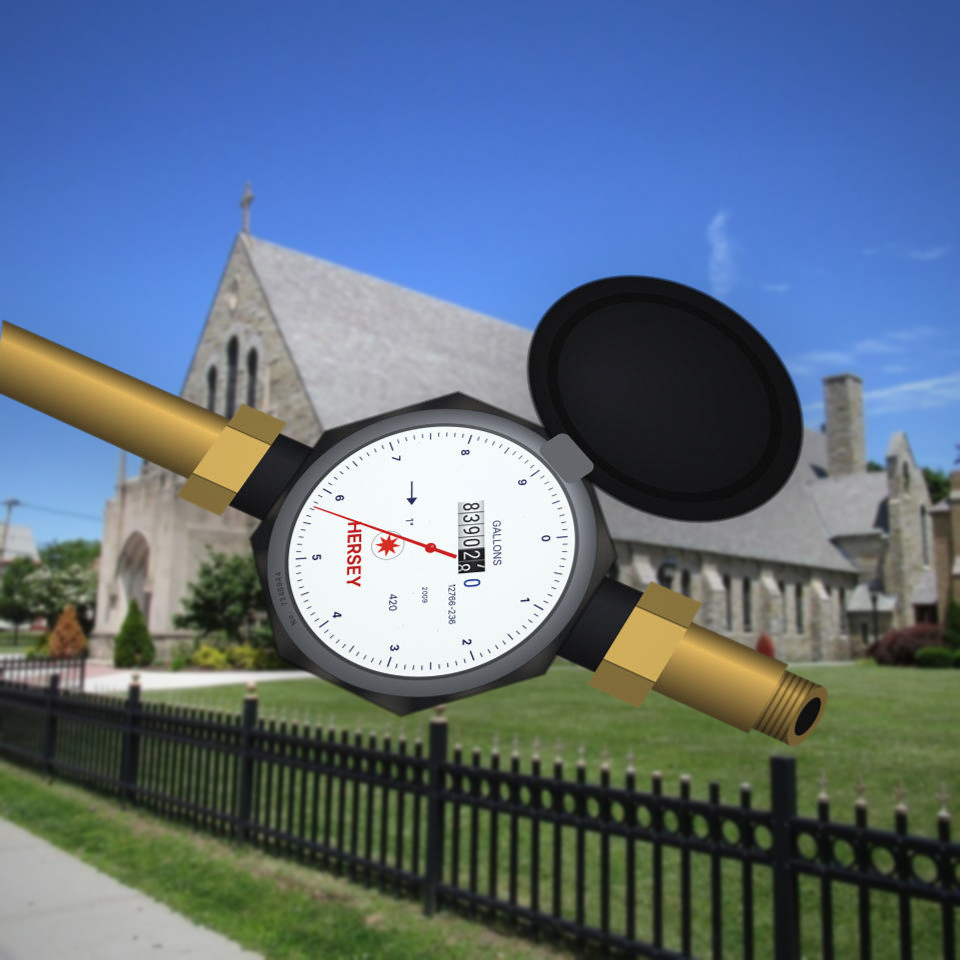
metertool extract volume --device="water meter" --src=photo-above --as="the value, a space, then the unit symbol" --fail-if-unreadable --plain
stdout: 8390275.7 gal
